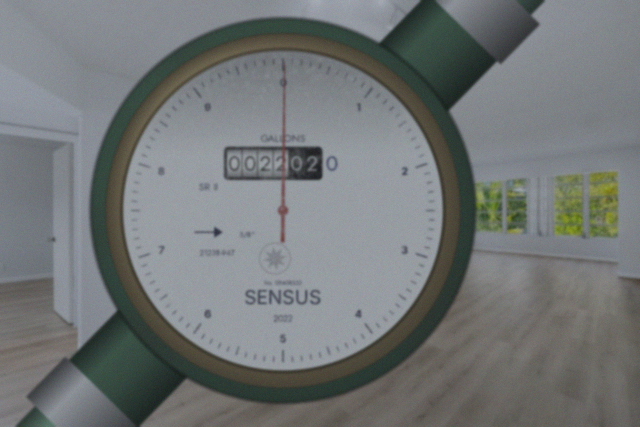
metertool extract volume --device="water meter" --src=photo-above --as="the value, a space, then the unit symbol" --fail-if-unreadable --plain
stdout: 22020.0 gal
